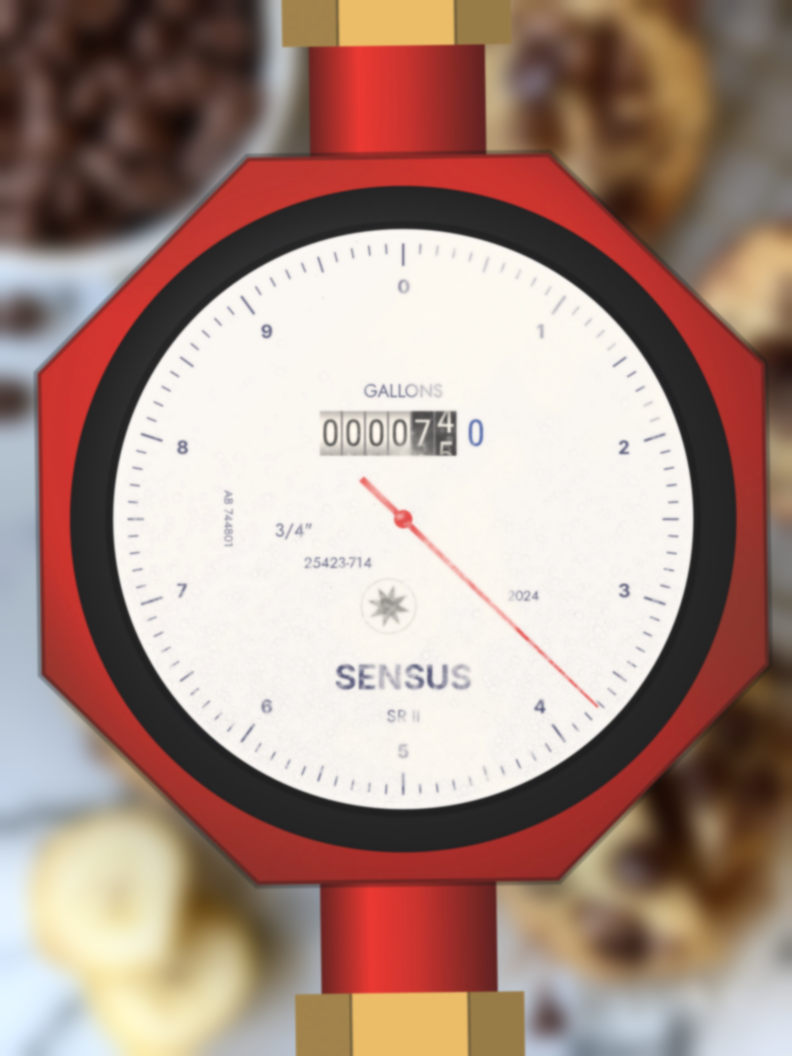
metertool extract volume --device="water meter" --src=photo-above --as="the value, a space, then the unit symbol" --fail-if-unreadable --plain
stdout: 743.7 gal
